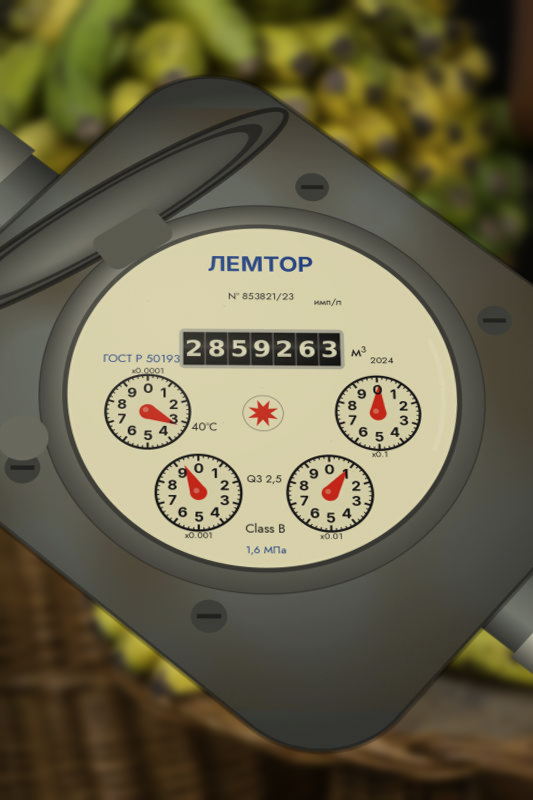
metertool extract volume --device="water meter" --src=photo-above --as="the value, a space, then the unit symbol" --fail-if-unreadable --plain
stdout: 2859263.0093 m³
